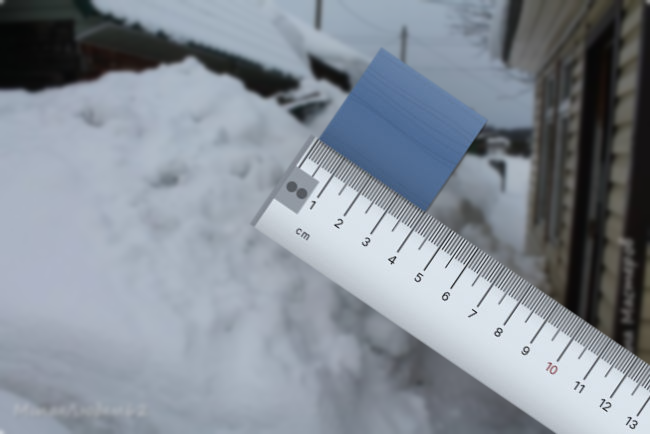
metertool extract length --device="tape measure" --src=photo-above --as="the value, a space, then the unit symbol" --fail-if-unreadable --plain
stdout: 4 cm
